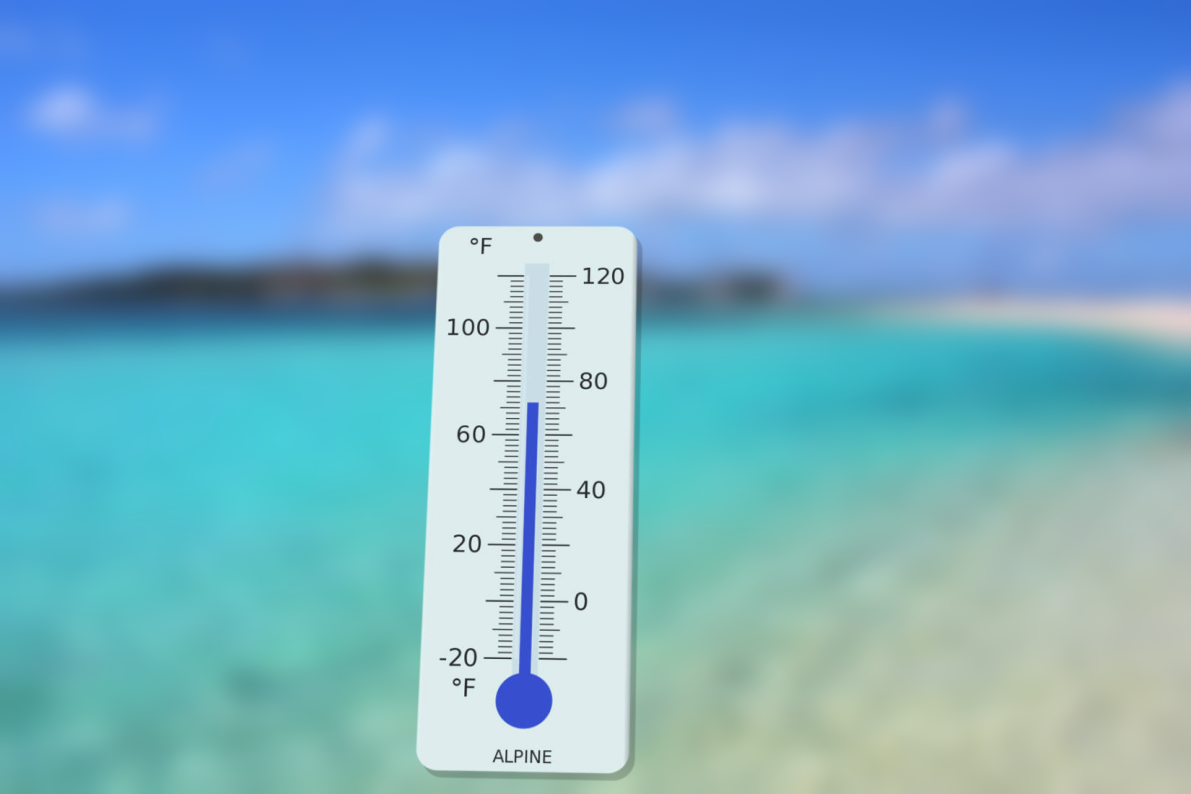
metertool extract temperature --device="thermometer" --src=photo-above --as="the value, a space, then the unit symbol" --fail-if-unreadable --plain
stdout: 72 °F
